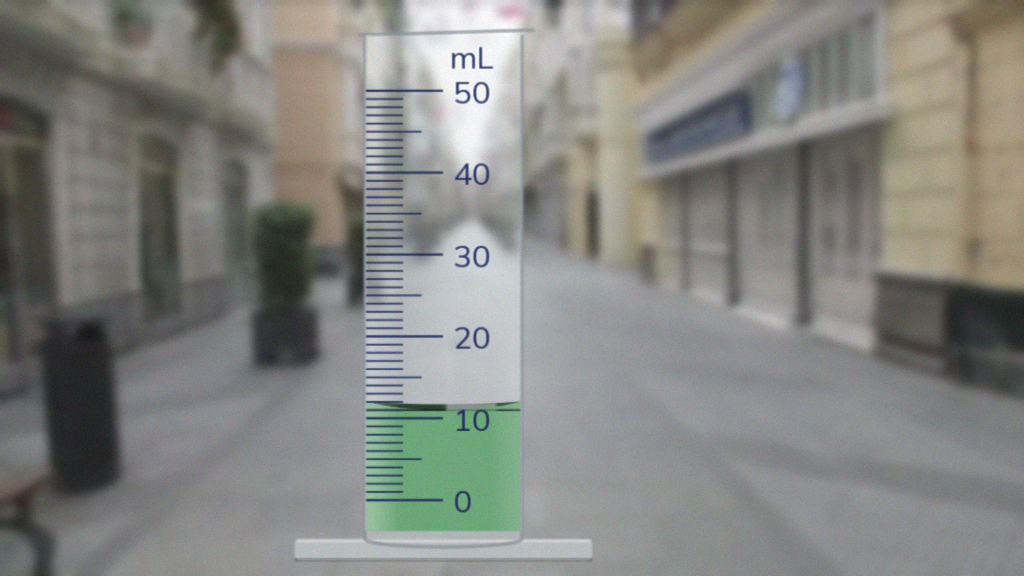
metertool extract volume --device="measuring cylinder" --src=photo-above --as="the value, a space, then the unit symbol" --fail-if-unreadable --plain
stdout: 11 mL
